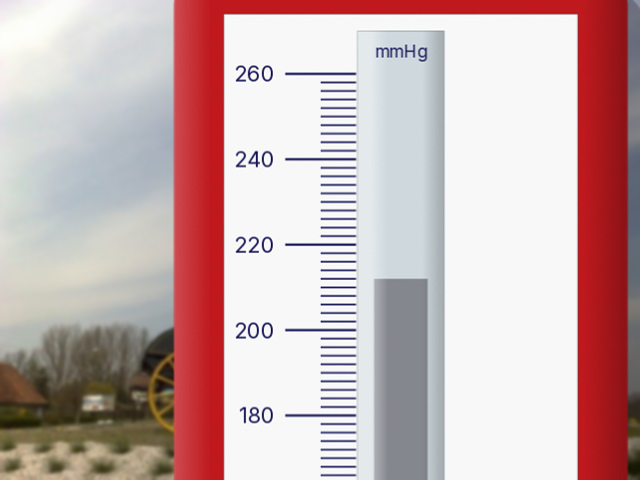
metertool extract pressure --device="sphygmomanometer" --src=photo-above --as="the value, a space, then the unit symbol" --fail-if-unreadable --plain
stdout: 212 mmHg
